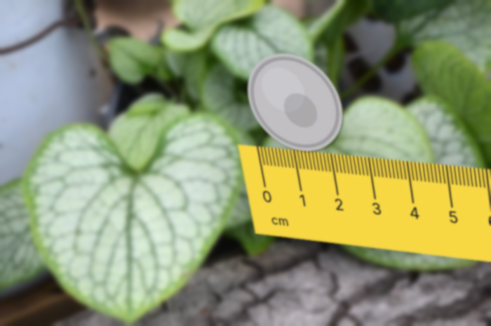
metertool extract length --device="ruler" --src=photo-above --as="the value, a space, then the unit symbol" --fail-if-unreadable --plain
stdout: 2.5 cm
